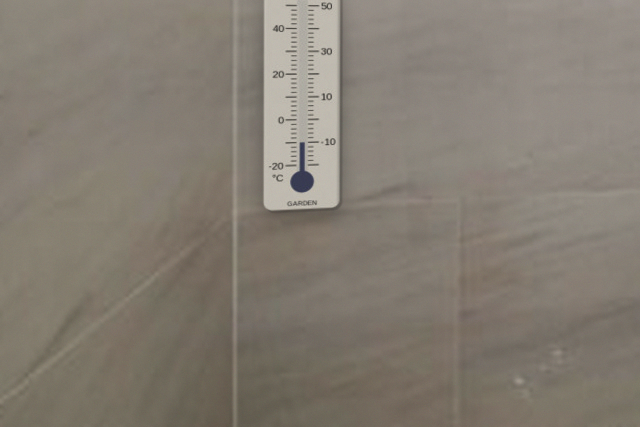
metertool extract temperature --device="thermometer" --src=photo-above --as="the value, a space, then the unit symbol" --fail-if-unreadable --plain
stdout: -10 °C
